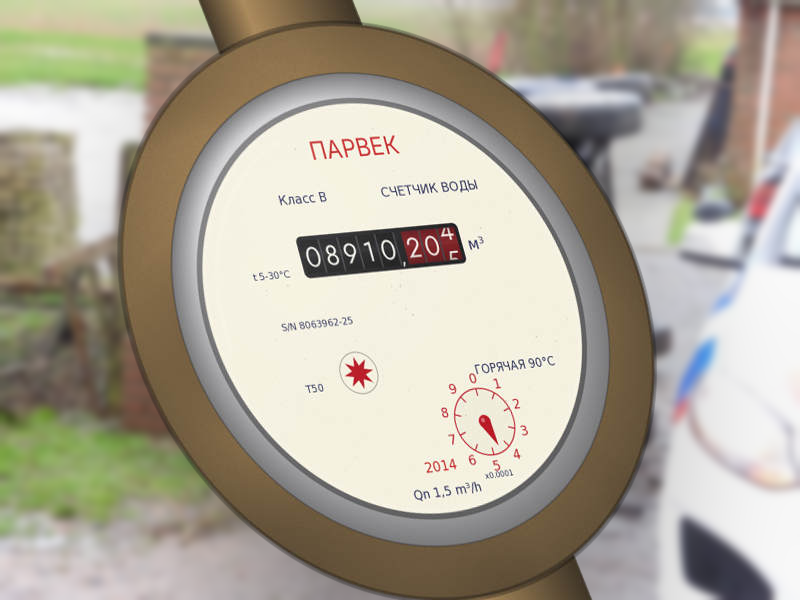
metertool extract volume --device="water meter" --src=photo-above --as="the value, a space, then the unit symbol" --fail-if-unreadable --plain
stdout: 8910.2044 m³
